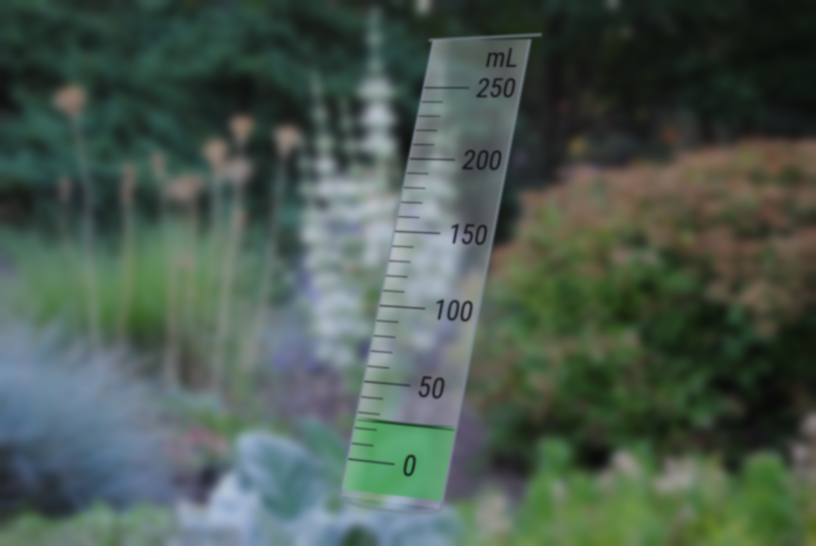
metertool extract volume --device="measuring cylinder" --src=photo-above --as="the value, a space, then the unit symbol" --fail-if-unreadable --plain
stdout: 25 mL
